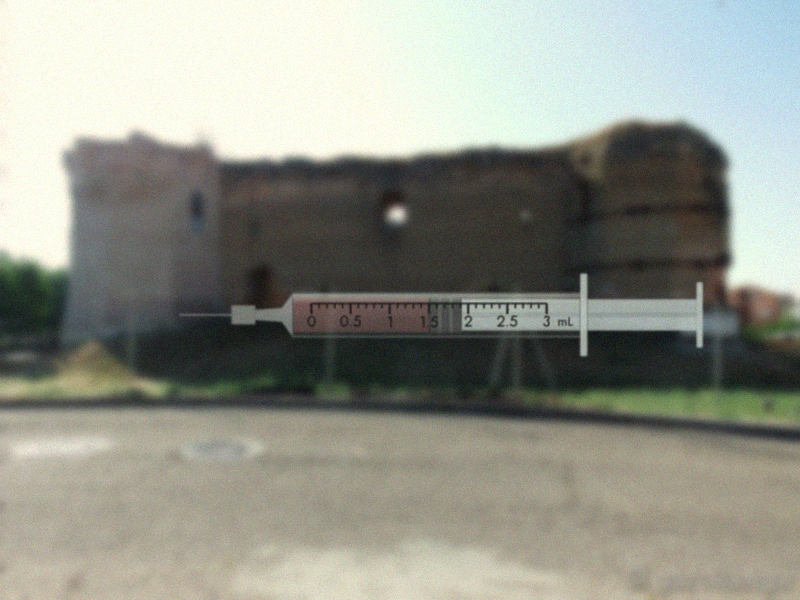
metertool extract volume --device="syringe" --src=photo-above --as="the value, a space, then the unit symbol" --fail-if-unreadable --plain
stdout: 1.5 mL
